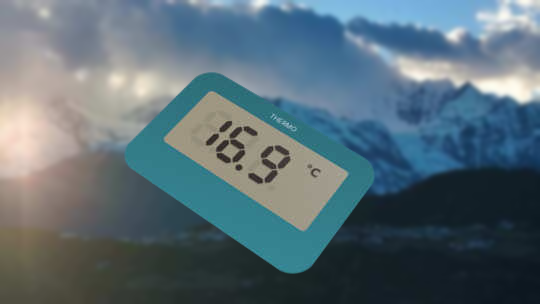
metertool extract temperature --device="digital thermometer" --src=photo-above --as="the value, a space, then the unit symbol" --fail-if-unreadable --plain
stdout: 16.9 °C
